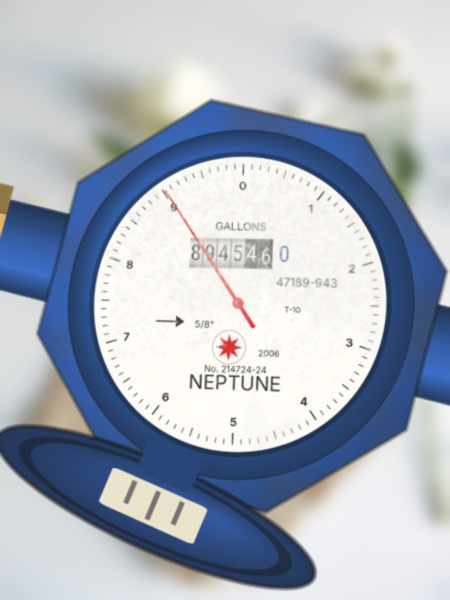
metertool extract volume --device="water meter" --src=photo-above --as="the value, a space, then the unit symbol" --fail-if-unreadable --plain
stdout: 8945459.0 gal
